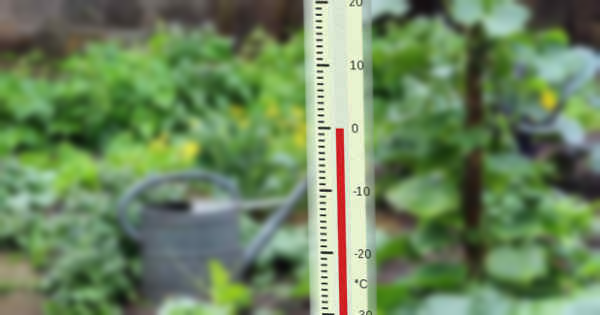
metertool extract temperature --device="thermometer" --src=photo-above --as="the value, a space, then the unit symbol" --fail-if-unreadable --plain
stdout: 0 °C
